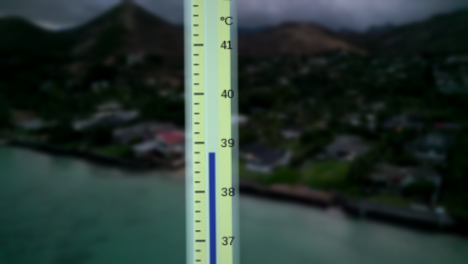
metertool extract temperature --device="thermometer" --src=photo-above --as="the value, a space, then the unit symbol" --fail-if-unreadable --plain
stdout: 38.8 °C
